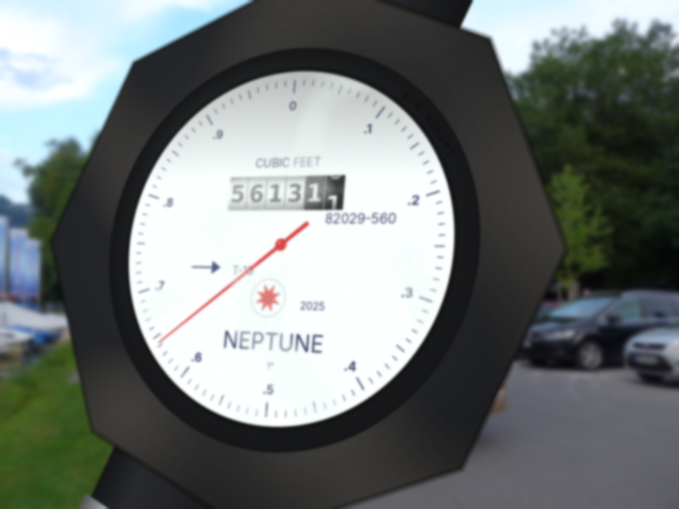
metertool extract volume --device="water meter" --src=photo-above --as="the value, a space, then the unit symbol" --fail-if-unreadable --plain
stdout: 561310.64 ft³
